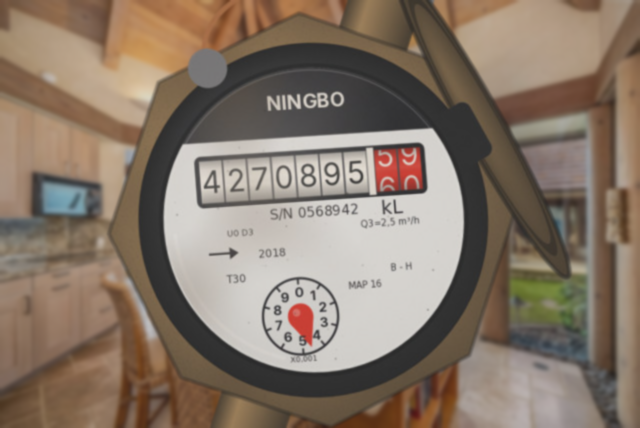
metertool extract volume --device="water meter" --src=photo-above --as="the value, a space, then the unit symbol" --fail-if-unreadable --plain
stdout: 4270895.594 kL
